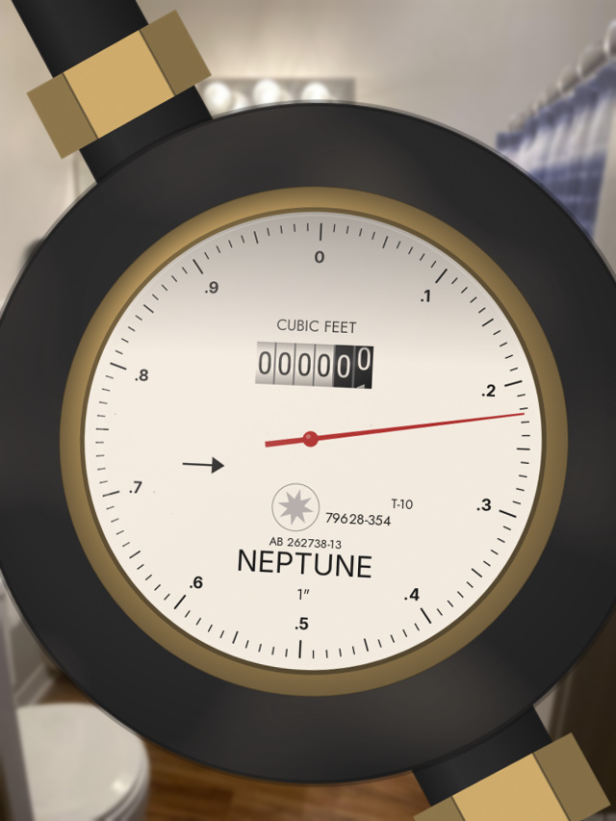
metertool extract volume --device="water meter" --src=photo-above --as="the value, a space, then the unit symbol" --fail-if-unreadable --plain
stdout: 0.22 ft³
